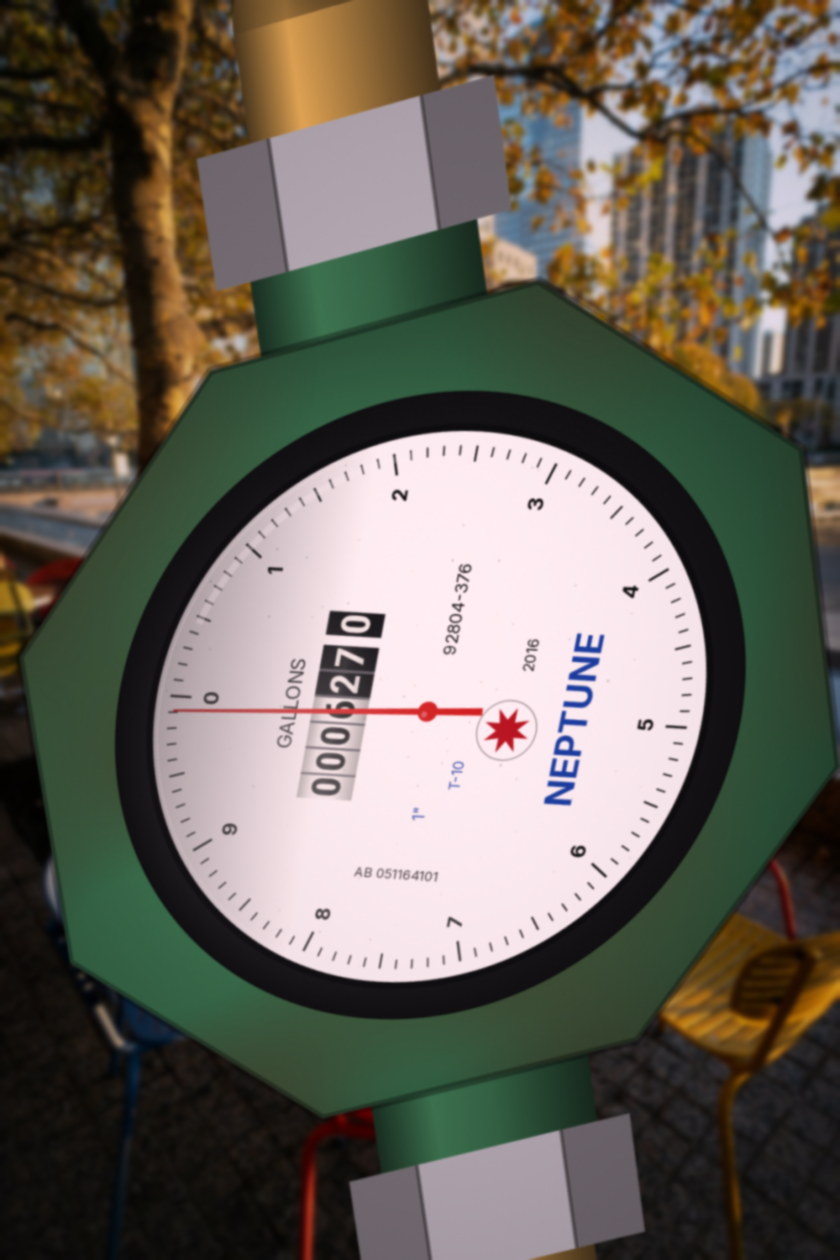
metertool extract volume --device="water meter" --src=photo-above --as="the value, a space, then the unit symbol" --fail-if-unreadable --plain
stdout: 6269.9 gal
